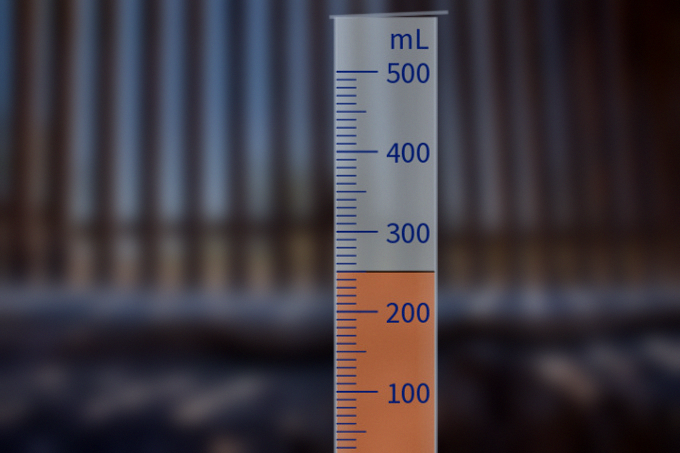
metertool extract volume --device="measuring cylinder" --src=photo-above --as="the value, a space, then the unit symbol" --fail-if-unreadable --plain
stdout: 250 mL
